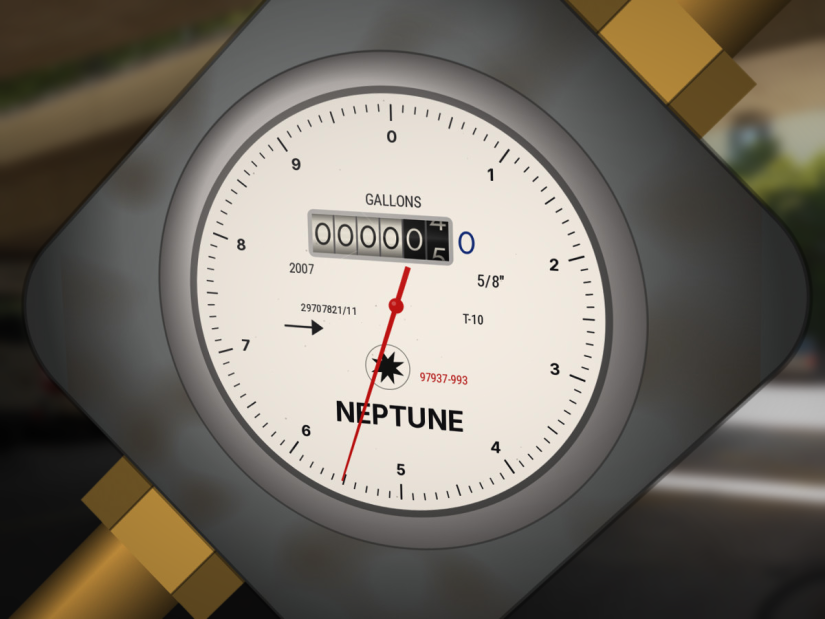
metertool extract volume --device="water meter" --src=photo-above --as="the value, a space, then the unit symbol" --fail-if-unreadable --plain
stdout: 45.5 gal
